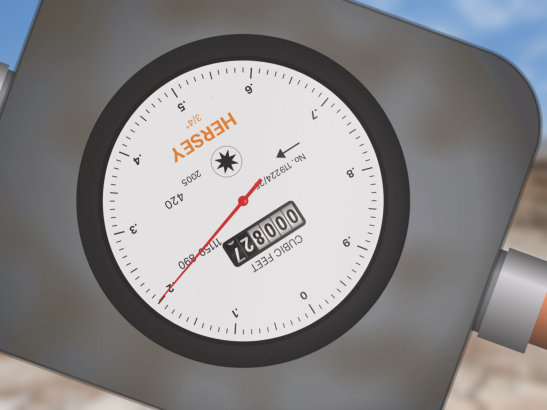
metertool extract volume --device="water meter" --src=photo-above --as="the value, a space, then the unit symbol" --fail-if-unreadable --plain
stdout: 827.20 ft³
